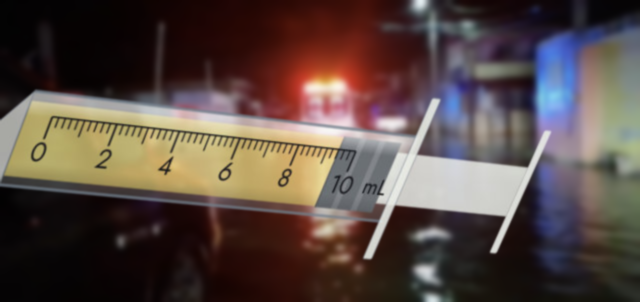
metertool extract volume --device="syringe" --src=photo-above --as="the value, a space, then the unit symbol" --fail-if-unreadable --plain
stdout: 9.4 mL
